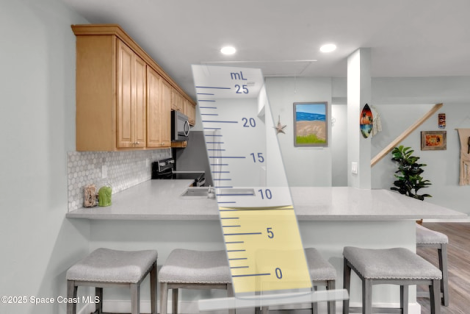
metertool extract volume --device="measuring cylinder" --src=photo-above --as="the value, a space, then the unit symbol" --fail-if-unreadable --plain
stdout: 8 mL
